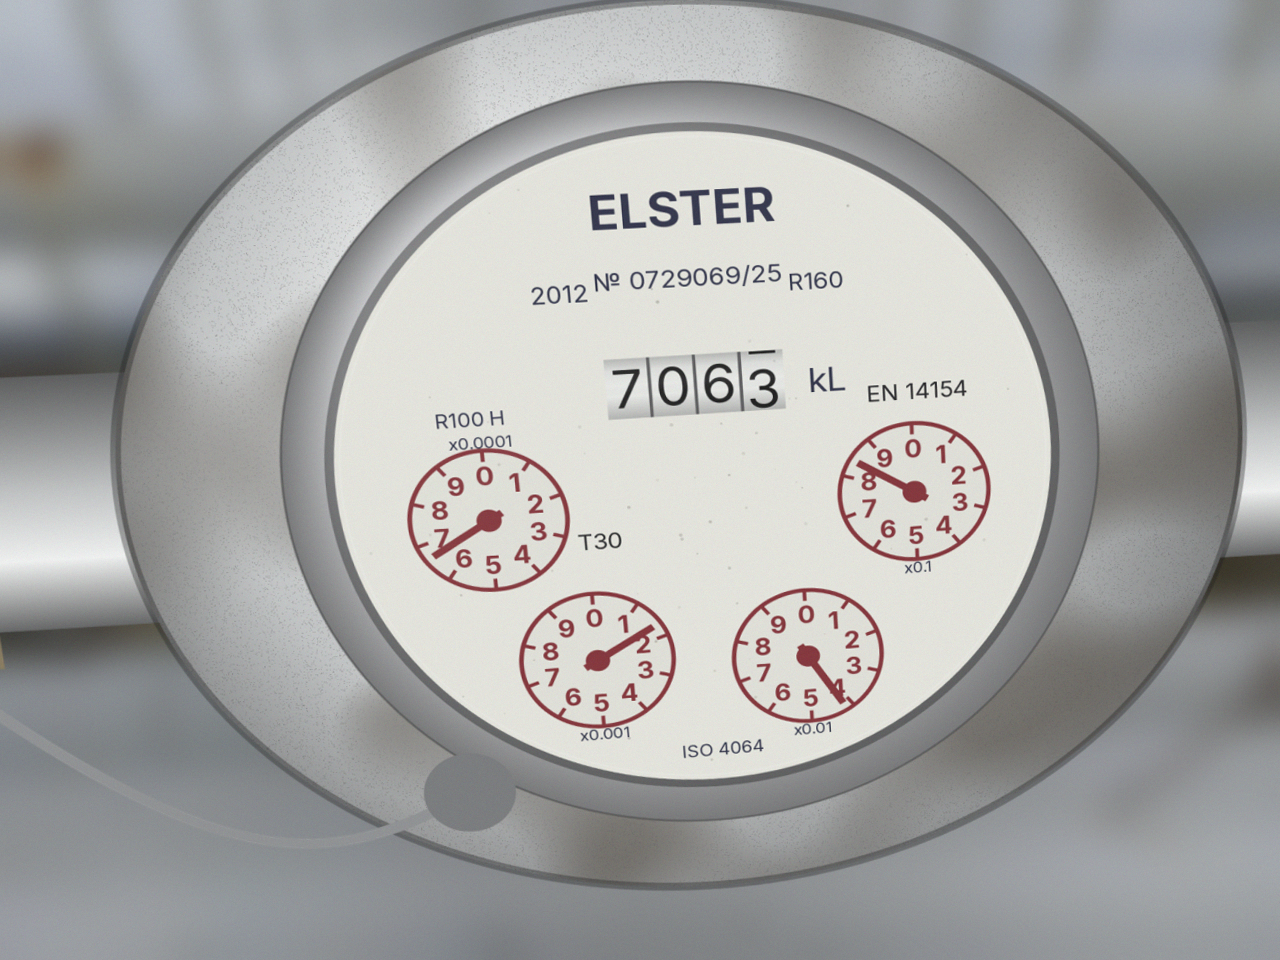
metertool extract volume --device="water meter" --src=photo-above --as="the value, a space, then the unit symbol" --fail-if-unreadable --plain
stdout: 7062.8416 kL
